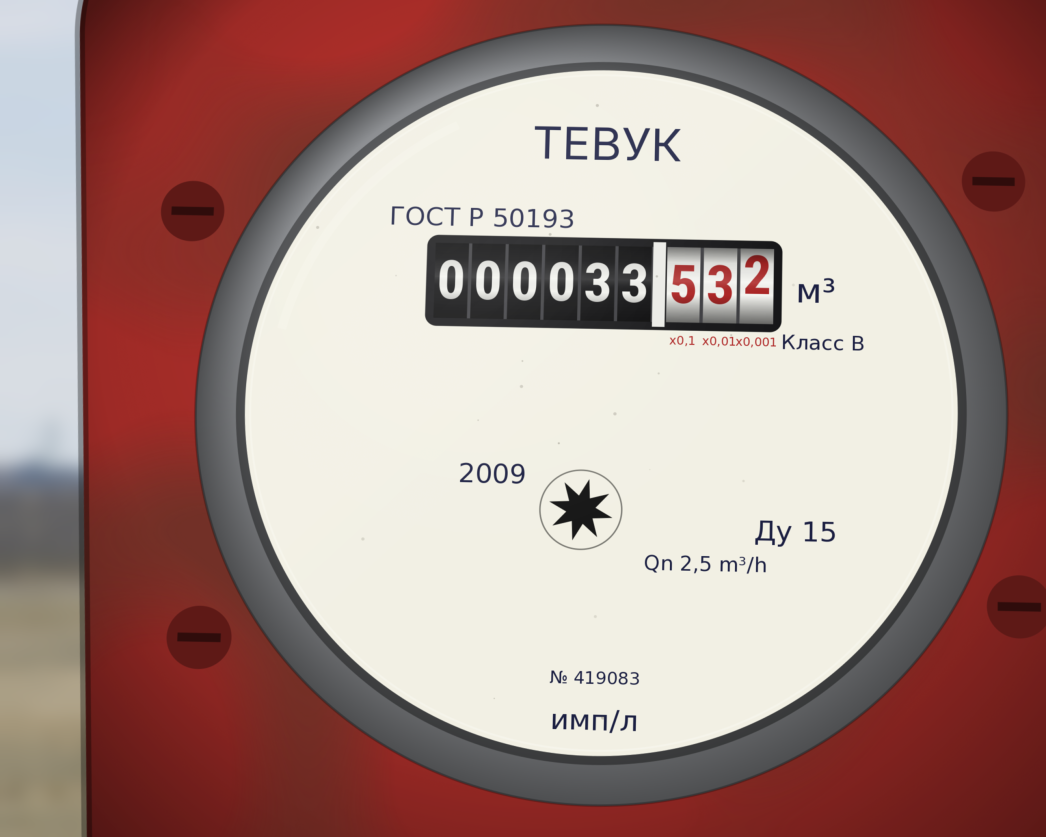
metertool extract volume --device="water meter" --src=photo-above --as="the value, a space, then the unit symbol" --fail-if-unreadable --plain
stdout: 33.532 m³
